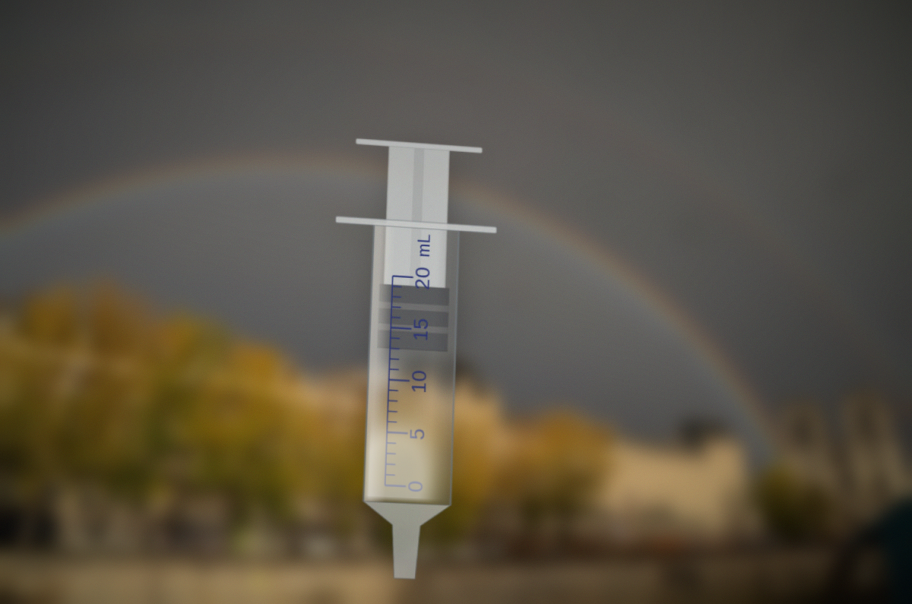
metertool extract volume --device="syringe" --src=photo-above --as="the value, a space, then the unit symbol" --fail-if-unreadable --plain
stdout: 13 mL
